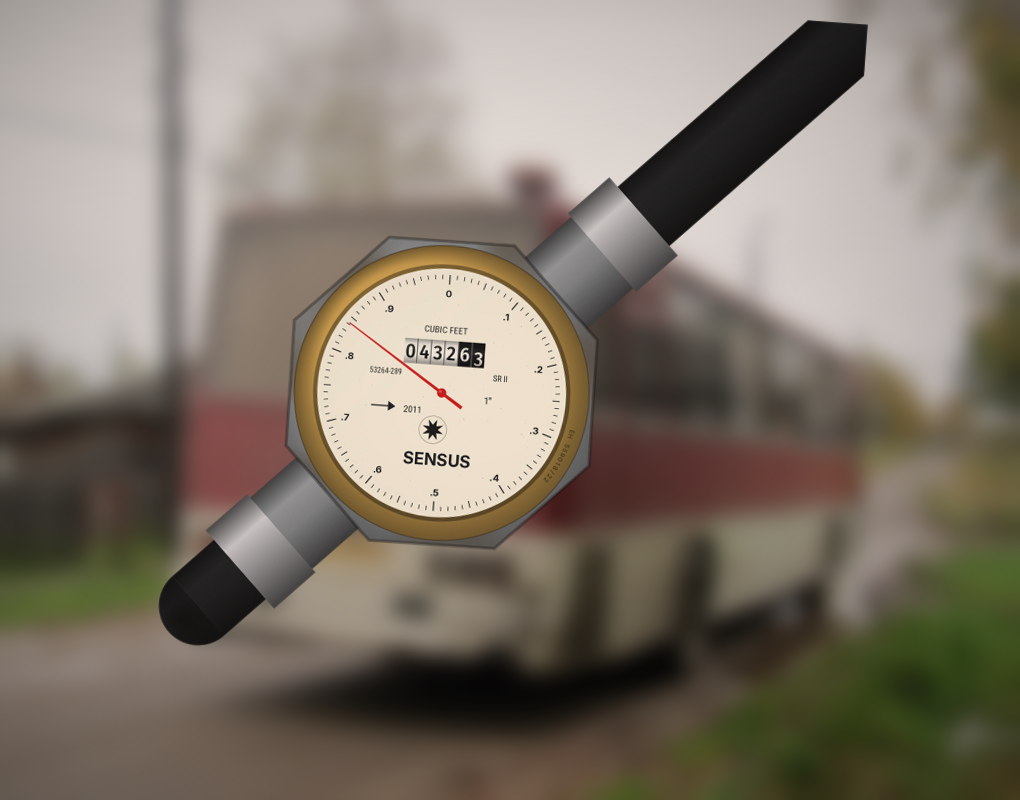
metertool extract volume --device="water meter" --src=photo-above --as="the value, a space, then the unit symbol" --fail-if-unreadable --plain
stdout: 43262.84 ft³
